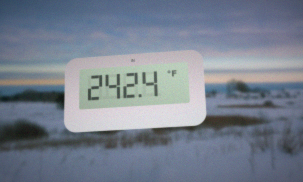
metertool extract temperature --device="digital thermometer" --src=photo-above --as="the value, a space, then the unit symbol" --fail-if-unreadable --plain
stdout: 242.4 °F
